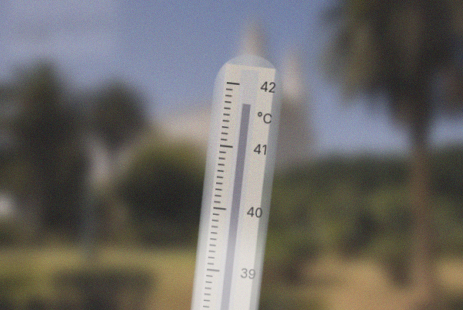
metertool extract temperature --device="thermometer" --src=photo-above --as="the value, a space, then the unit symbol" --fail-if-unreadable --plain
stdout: 41.7 °C
